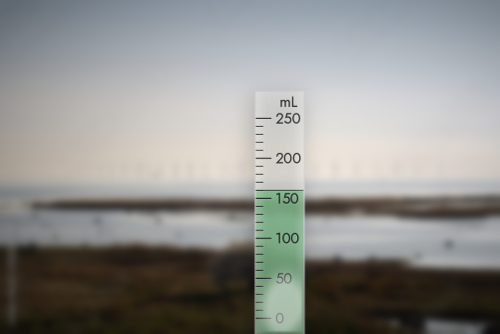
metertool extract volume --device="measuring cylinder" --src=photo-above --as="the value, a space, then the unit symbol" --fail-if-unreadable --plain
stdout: 160 mL
